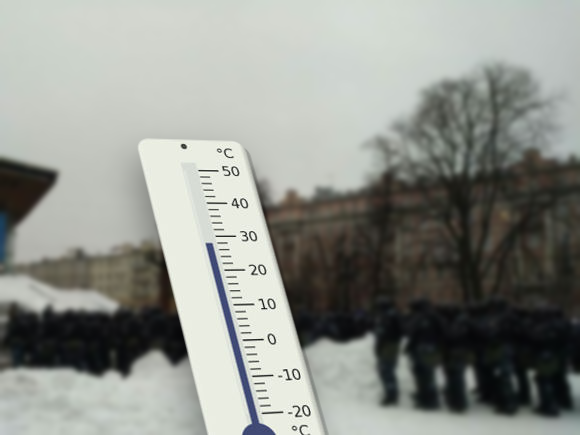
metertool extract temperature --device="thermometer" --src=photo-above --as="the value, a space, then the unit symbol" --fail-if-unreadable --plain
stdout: 28 °C
